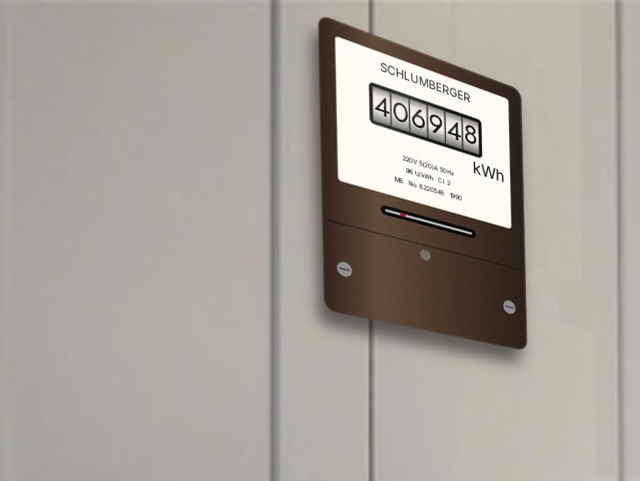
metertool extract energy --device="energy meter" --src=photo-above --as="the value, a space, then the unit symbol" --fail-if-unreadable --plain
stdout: 406948 kWh
